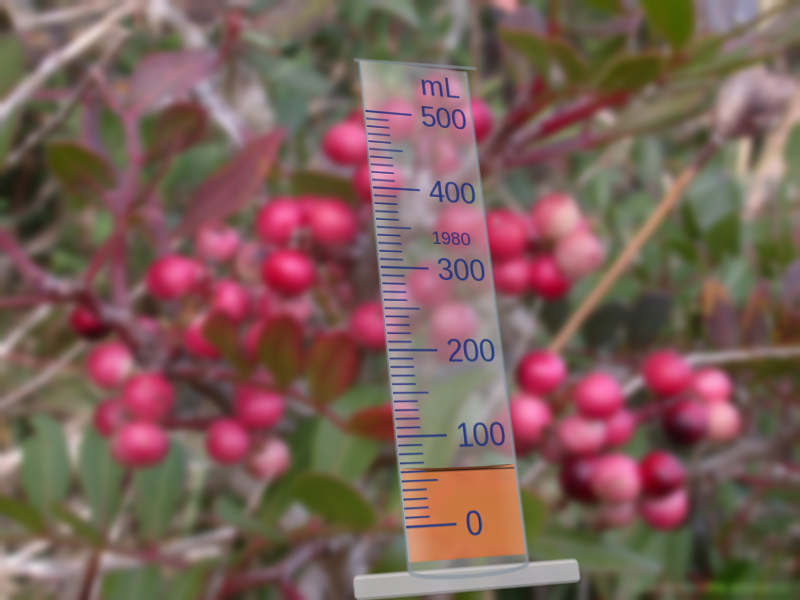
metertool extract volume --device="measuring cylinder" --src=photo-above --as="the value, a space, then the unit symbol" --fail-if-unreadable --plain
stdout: 60 mL
